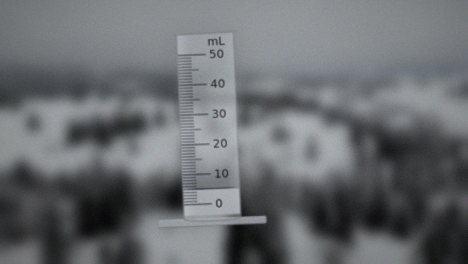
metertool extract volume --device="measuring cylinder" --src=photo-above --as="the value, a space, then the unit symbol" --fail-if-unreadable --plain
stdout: 5 mL
